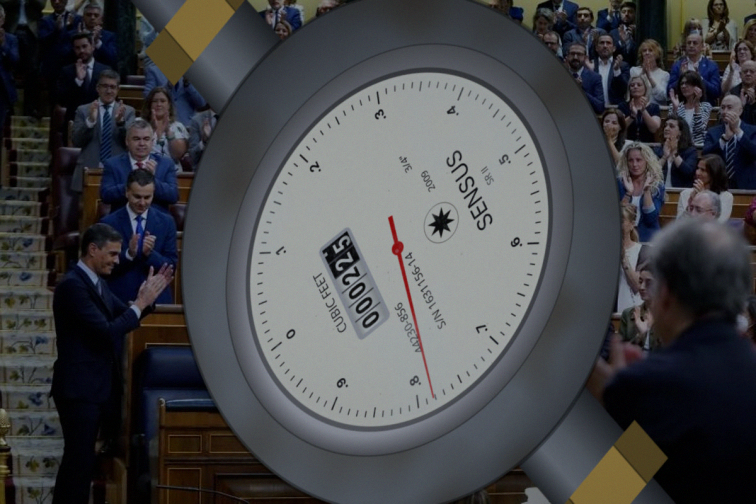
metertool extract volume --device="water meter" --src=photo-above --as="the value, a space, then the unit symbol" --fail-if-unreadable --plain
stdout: 224.78 ft³
